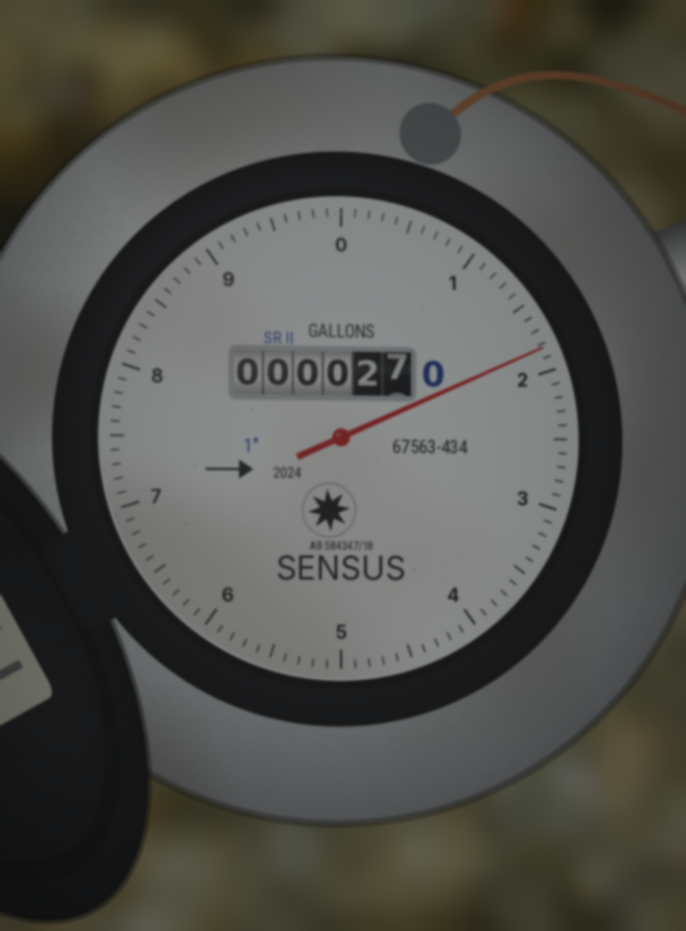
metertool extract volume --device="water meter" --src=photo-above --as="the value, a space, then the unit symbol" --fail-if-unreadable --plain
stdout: 271.8 gal
